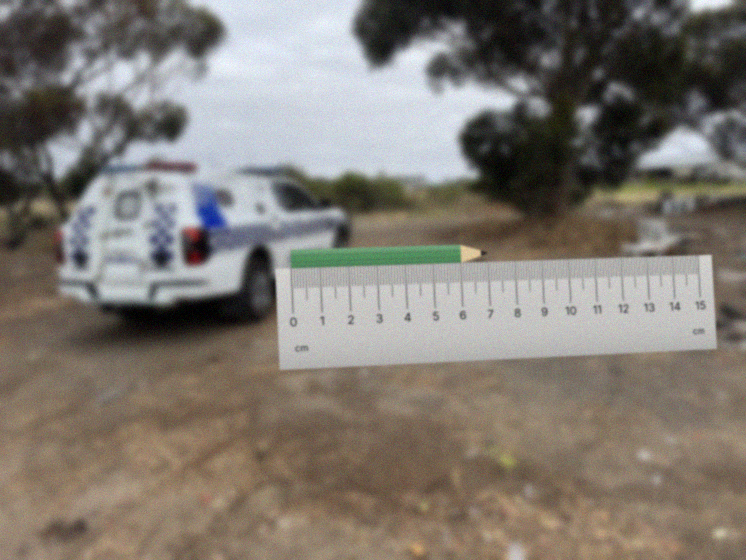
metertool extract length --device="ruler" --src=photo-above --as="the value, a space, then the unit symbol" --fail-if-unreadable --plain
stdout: 7 cm
